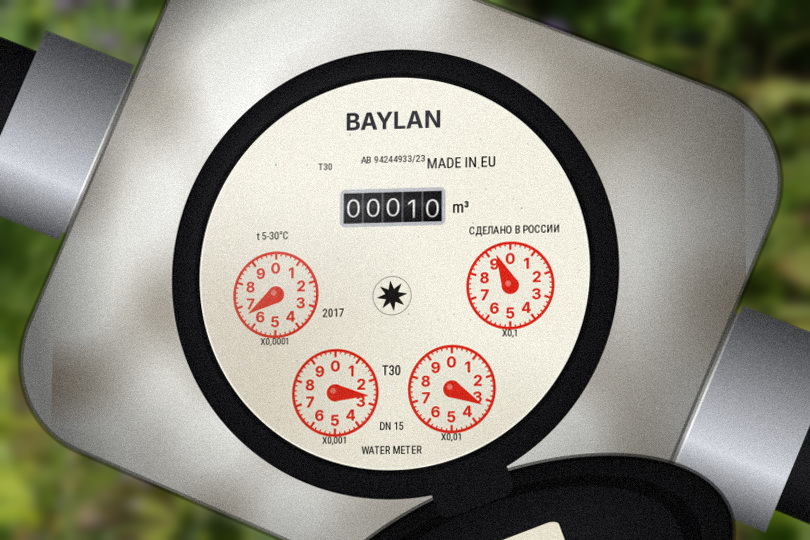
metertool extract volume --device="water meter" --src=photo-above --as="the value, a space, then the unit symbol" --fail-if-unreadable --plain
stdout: 9.9326 m³
